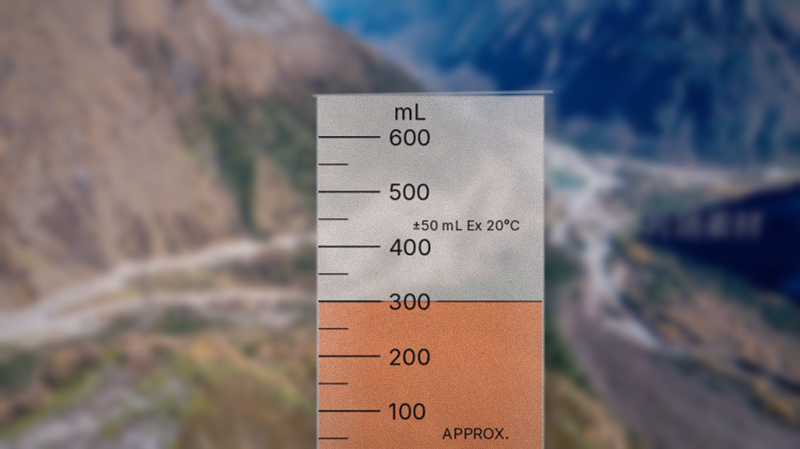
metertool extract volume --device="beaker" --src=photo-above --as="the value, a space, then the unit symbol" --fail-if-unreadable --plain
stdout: 300 mL
